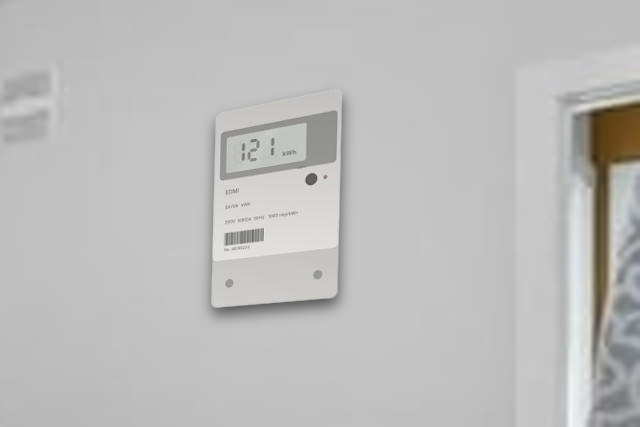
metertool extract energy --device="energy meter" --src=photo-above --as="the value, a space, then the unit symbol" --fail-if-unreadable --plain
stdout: 121 kWh
